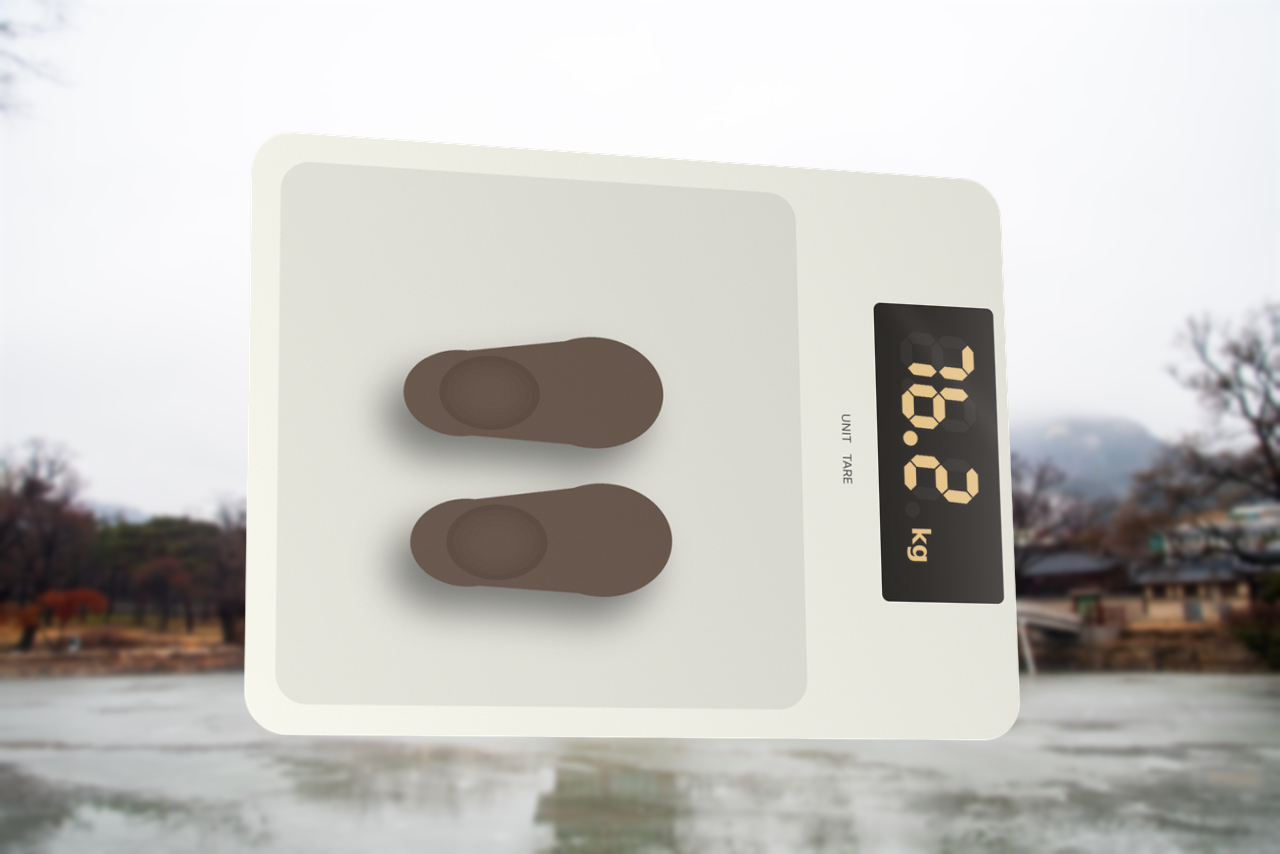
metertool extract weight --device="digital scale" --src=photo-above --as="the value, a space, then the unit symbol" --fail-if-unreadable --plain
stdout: 76.2 kg
